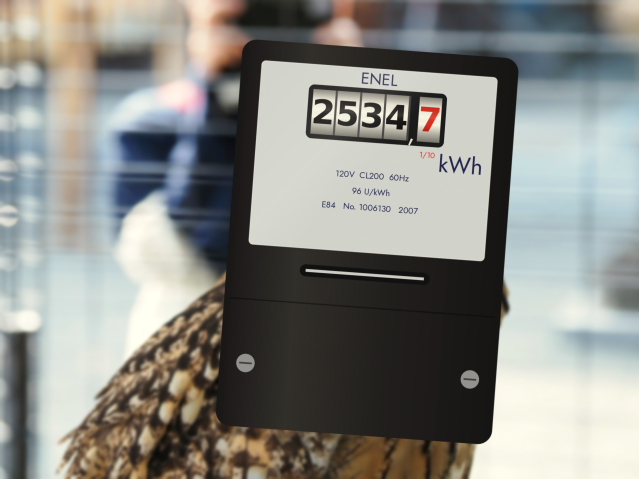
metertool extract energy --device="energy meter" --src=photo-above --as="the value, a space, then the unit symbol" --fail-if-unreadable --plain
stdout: 2534.7 kWh
